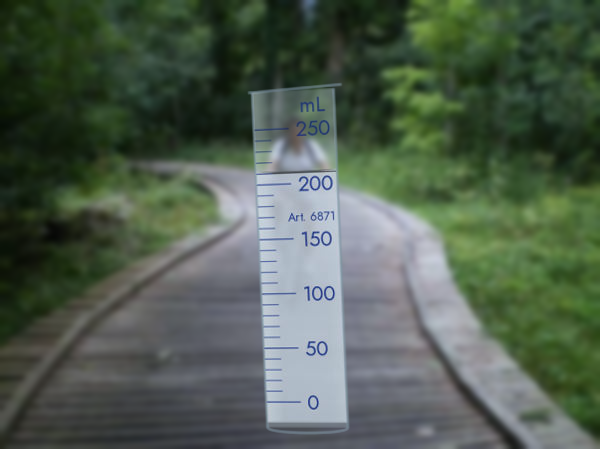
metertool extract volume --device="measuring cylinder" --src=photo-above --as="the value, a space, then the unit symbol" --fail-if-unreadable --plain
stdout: 210 mL
